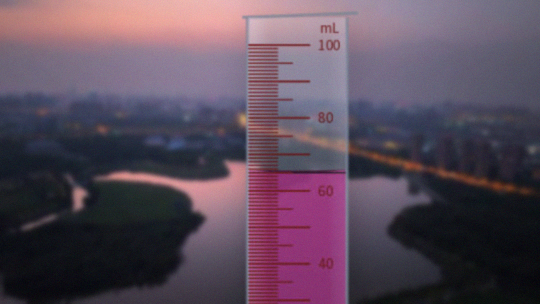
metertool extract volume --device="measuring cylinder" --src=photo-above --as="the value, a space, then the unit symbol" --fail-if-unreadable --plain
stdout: 65 mL
